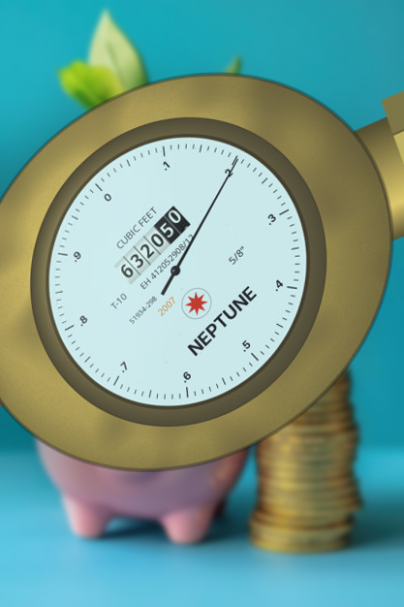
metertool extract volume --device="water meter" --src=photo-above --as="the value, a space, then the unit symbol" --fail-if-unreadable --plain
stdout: 632050.20 ft³
